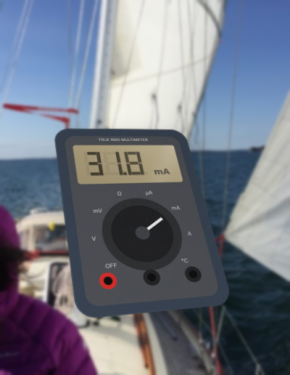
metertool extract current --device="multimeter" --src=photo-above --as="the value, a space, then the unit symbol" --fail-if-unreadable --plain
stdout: 31.8 mA
